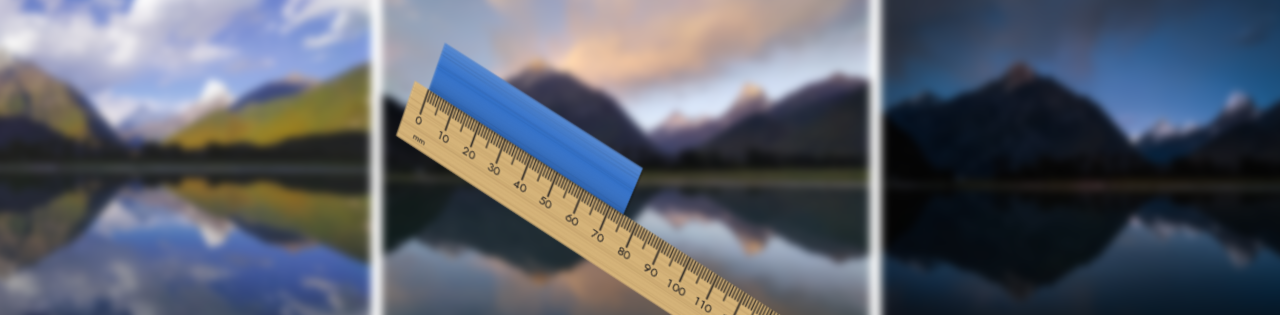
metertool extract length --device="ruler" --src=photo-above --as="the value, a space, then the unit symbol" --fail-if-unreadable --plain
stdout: 75 mm
